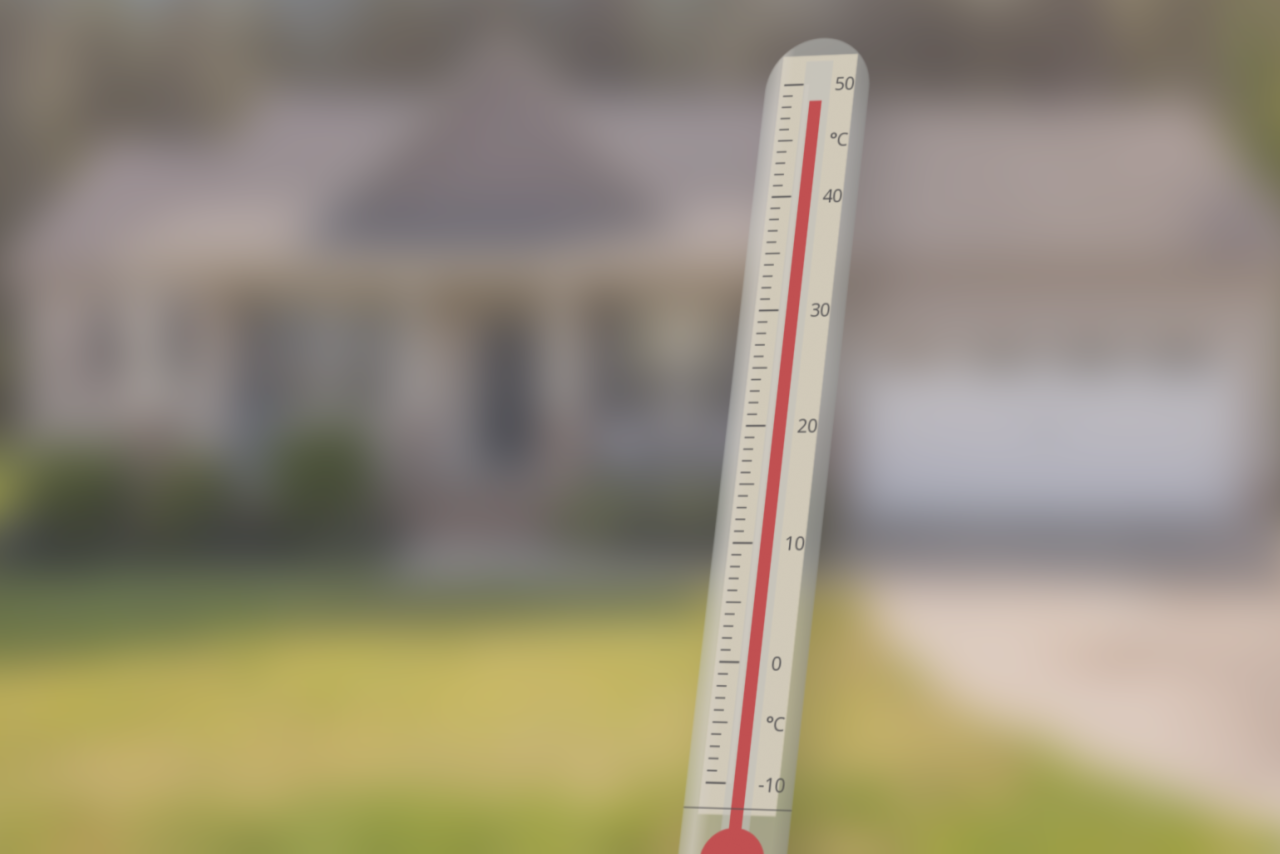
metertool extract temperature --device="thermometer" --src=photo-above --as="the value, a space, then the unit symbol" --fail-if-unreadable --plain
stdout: 48.5 °C
